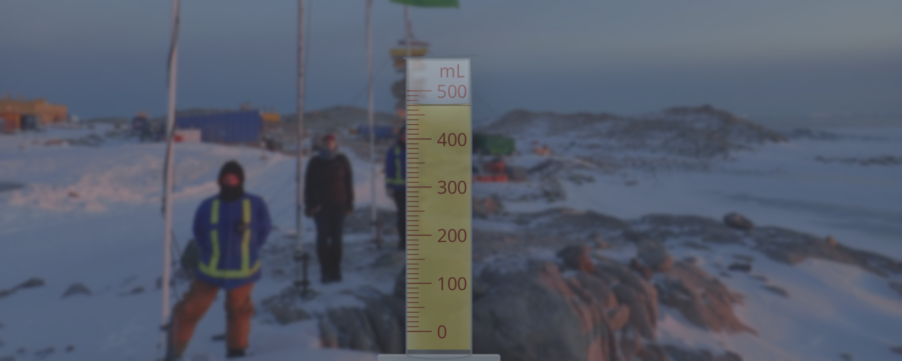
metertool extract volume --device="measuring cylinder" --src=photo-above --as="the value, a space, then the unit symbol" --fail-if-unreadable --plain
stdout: 470 mL
